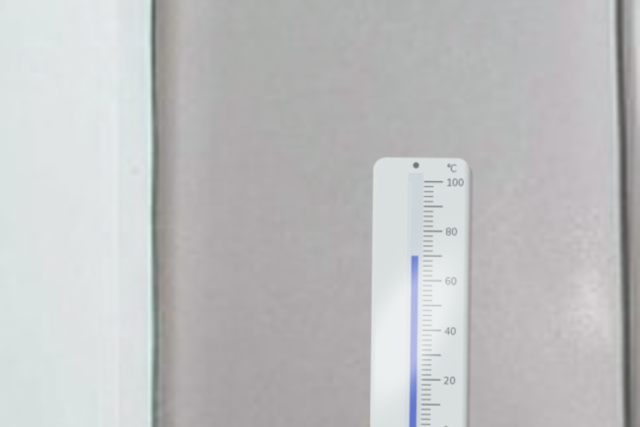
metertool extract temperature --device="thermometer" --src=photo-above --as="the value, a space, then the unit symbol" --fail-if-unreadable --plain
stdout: 70 °C
